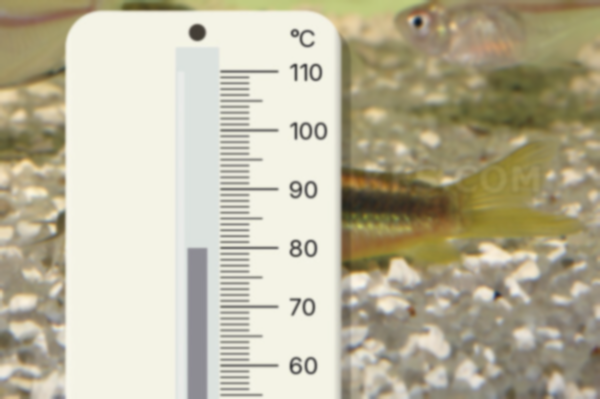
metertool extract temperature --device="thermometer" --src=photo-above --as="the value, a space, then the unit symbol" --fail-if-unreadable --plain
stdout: 80 °C
